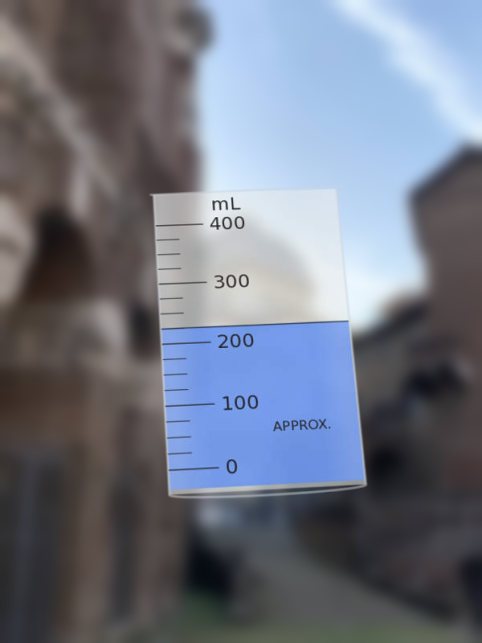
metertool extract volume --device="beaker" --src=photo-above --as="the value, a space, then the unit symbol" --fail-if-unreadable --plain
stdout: 225 mL
